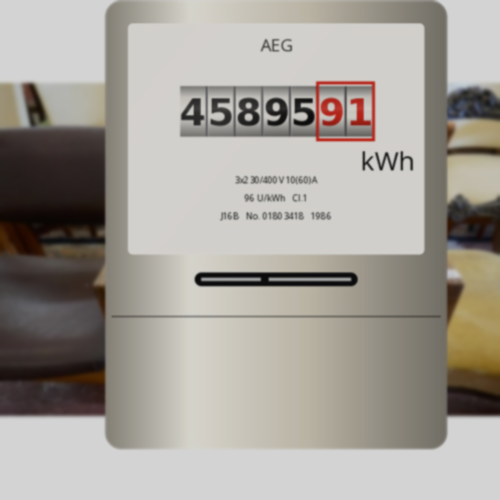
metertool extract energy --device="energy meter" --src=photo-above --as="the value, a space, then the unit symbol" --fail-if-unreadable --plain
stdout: 45895.91 kWh
